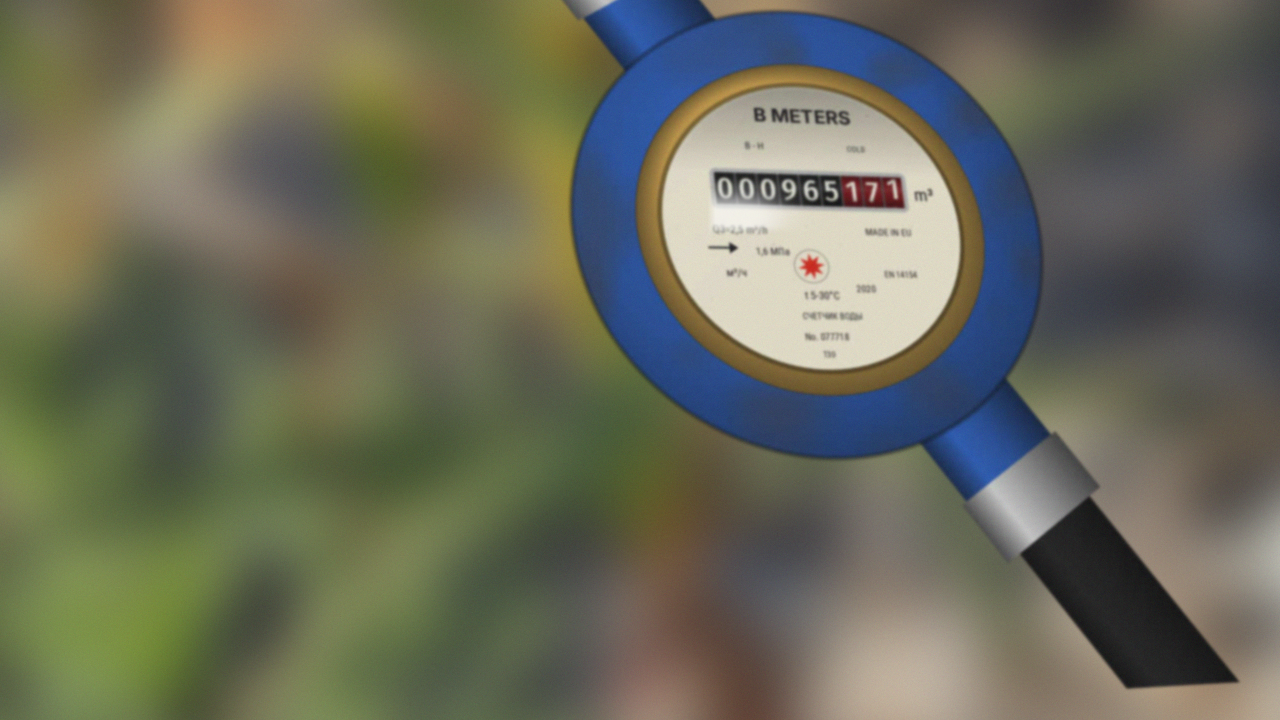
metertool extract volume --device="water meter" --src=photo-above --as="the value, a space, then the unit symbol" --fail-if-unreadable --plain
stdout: 965.171 m³
